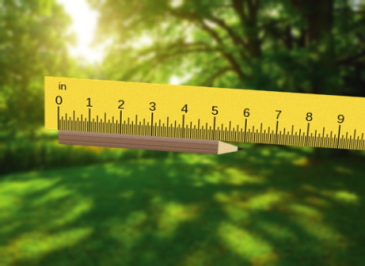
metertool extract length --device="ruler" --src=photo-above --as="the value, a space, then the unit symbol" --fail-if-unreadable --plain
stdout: 6 in
